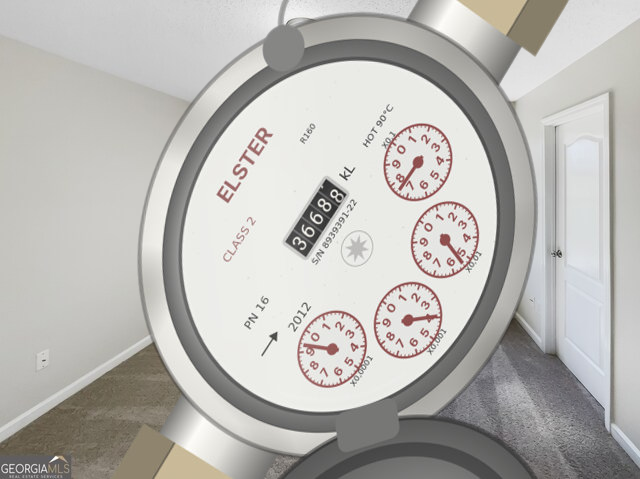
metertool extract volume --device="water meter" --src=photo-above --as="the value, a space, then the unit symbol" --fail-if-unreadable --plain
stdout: 36687.7539 kL
